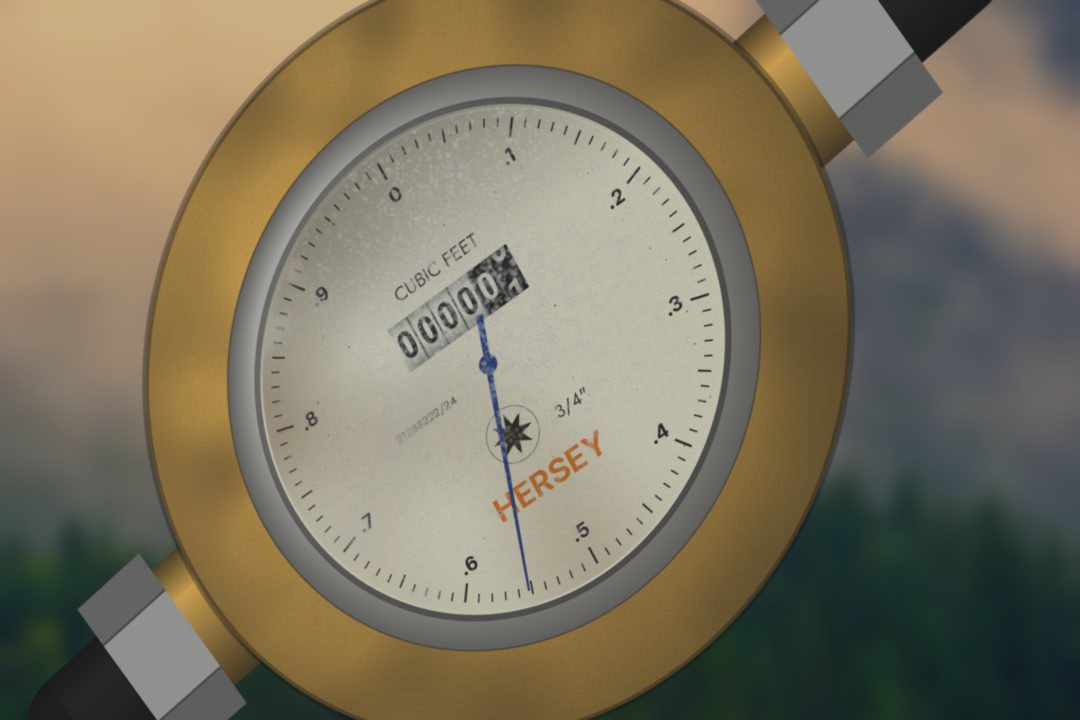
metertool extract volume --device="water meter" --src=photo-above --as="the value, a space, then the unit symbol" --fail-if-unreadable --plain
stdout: 0.55 ft³
